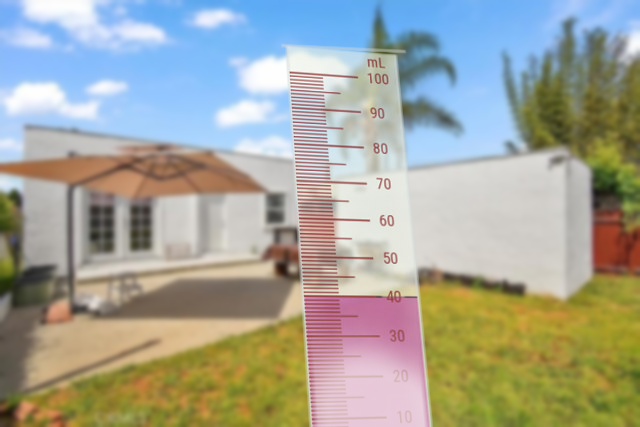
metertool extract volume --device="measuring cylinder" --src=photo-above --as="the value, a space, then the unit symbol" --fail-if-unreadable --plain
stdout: 40 mL
